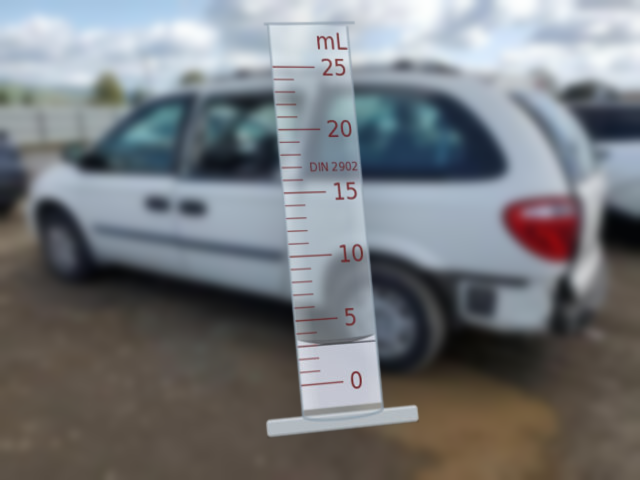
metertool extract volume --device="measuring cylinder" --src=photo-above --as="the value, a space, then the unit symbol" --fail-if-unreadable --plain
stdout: 3 mL
